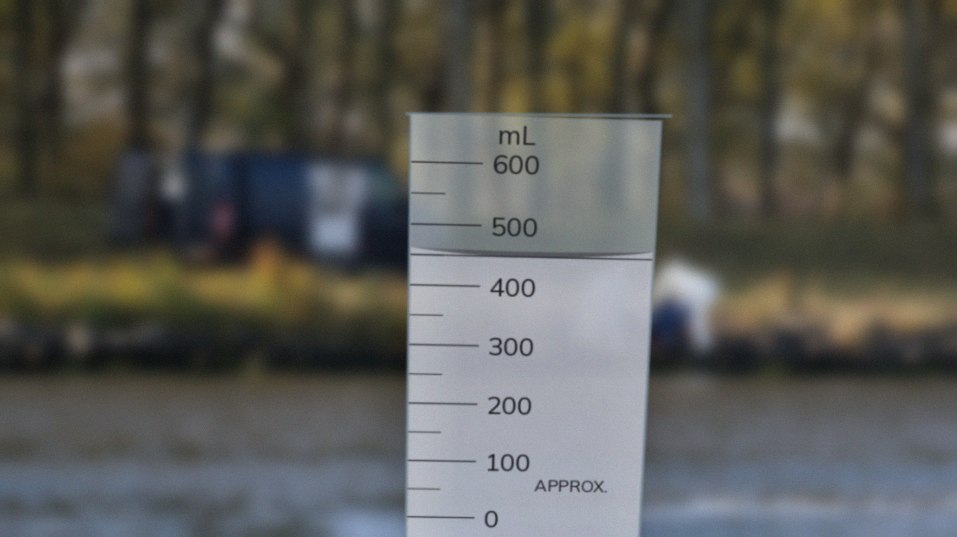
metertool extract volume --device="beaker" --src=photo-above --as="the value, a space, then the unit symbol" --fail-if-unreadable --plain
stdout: 450 mL
